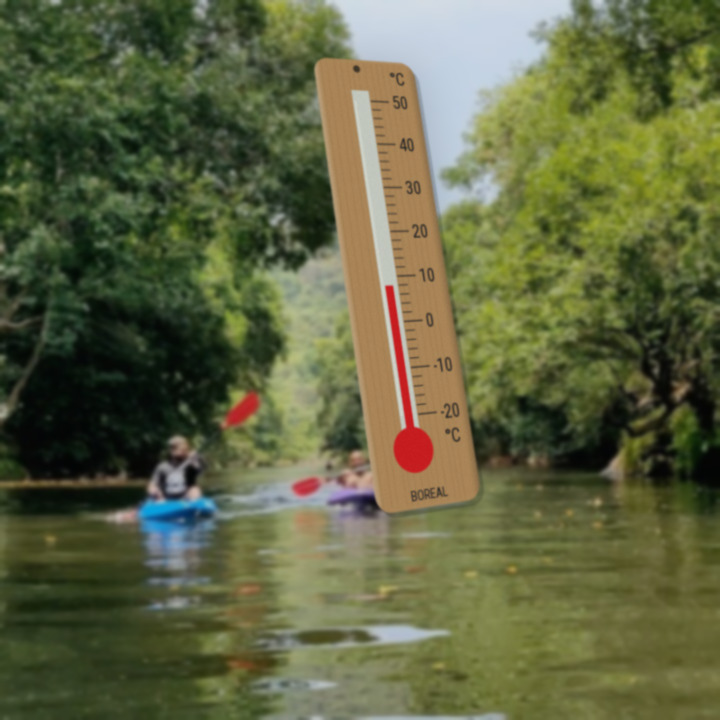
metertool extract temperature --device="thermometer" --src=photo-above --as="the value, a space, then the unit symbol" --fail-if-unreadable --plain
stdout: 8 °C
